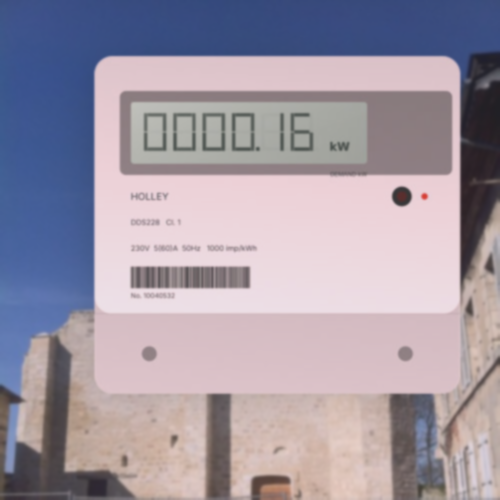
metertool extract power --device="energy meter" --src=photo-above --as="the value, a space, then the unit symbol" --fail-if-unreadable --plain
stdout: 0.16 kW
